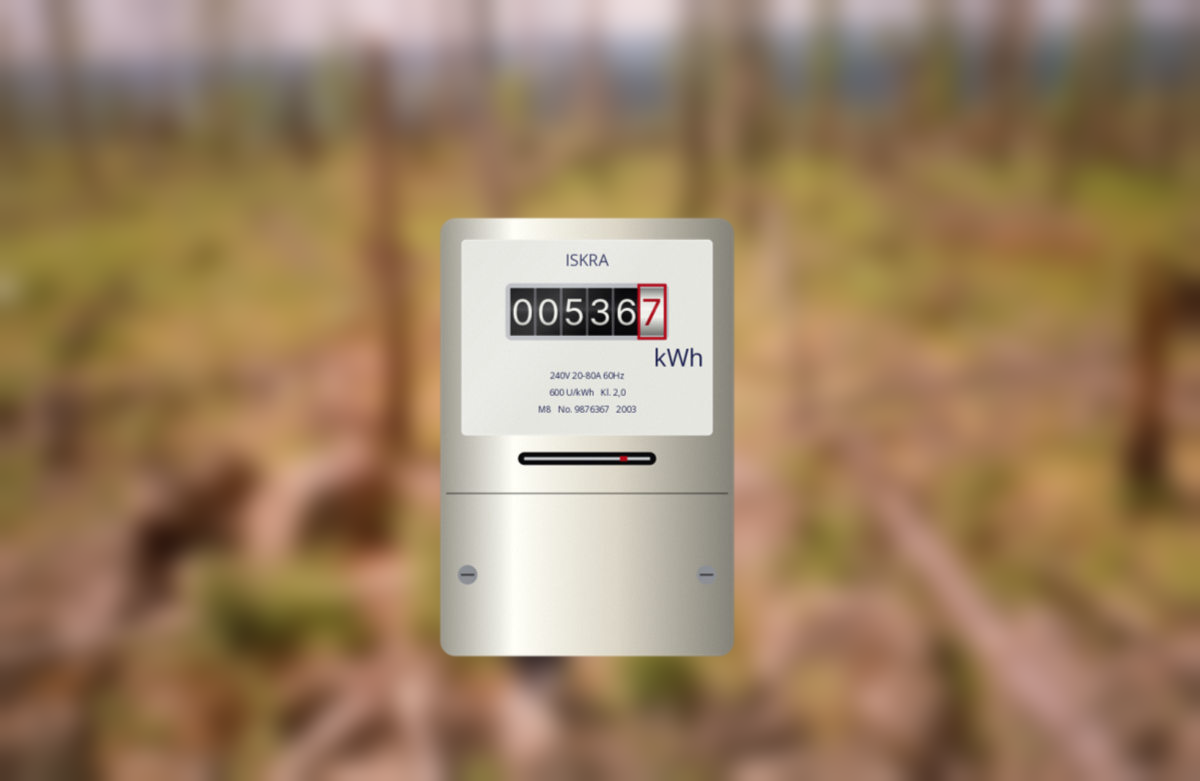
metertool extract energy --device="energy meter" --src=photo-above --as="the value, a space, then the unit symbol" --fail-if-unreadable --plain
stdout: 536.7 kWh
